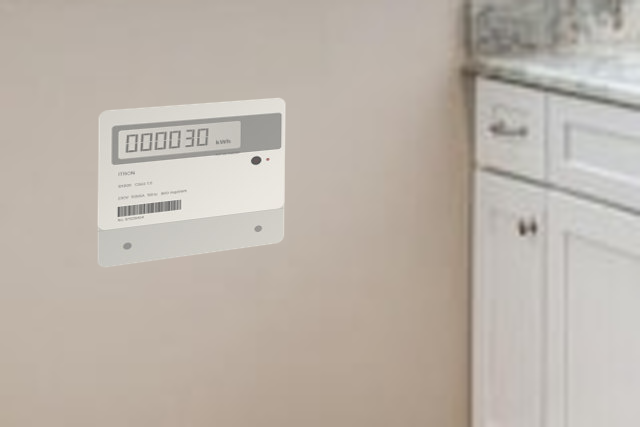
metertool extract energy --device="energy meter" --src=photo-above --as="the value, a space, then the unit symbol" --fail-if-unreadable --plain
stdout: 30 kWh
